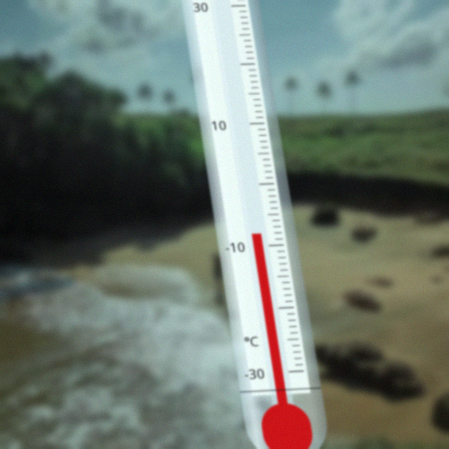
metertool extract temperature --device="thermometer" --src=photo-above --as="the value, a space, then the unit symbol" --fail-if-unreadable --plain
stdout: -8 °C
